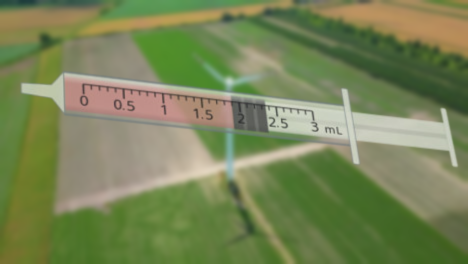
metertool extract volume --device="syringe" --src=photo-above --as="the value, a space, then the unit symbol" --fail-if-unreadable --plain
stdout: 1.9 mL
